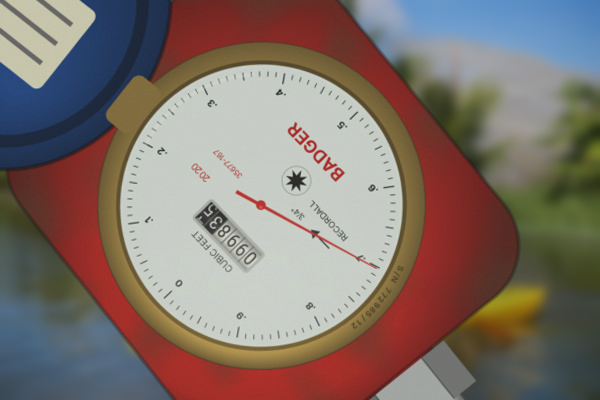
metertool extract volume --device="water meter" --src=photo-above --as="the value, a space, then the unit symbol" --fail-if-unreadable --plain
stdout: 99834.70 ft³
